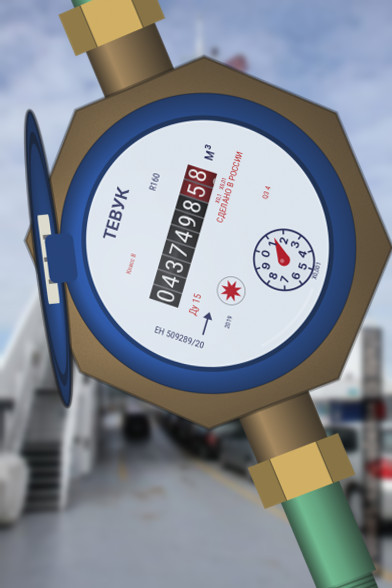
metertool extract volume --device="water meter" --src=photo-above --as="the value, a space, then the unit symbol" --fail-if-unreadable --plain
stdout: 437498.581 m³
